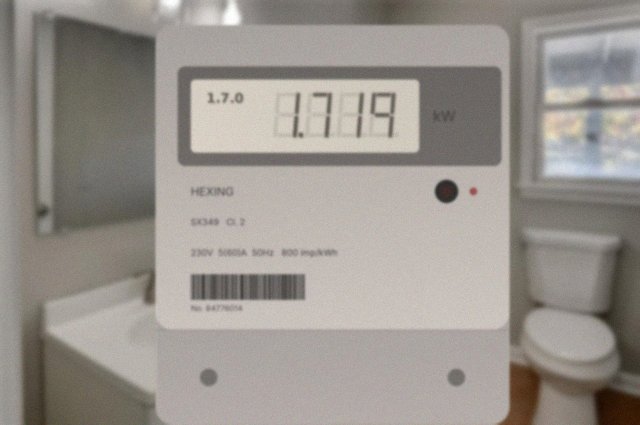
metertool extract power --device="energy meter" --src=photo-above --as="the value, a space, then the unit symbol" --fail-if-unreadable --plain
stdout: 1.719 kW
